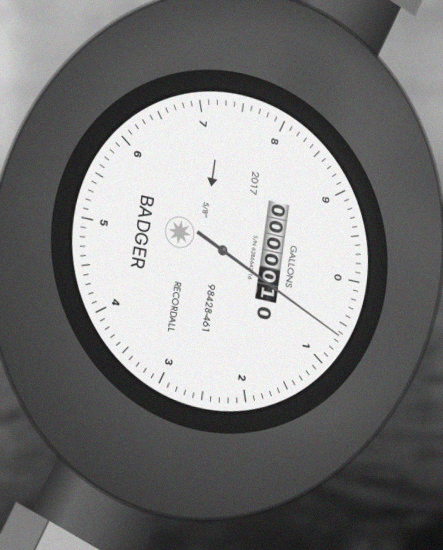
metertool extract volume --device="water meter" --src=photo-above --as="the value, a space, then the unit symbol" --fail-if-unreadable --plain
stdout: 10.6 gal
